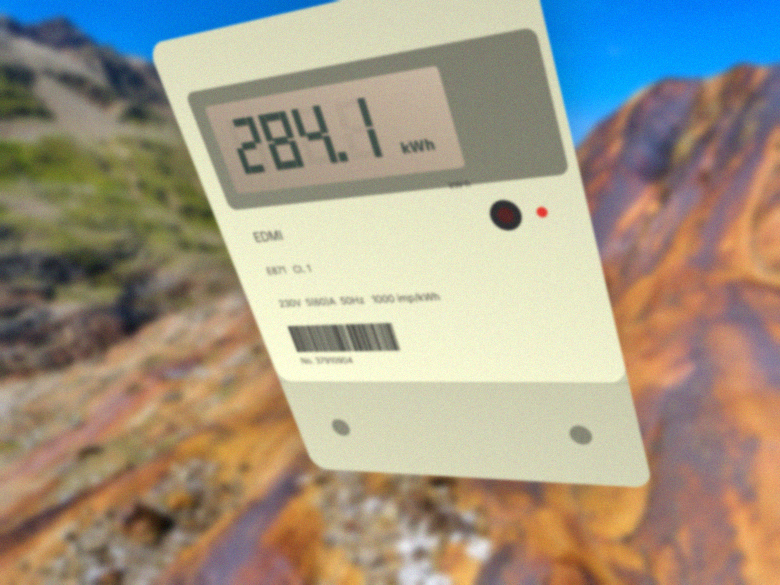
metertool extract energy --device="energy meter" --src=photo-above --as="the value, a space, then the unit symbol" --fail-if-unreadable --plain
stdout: 284.1 kWh
